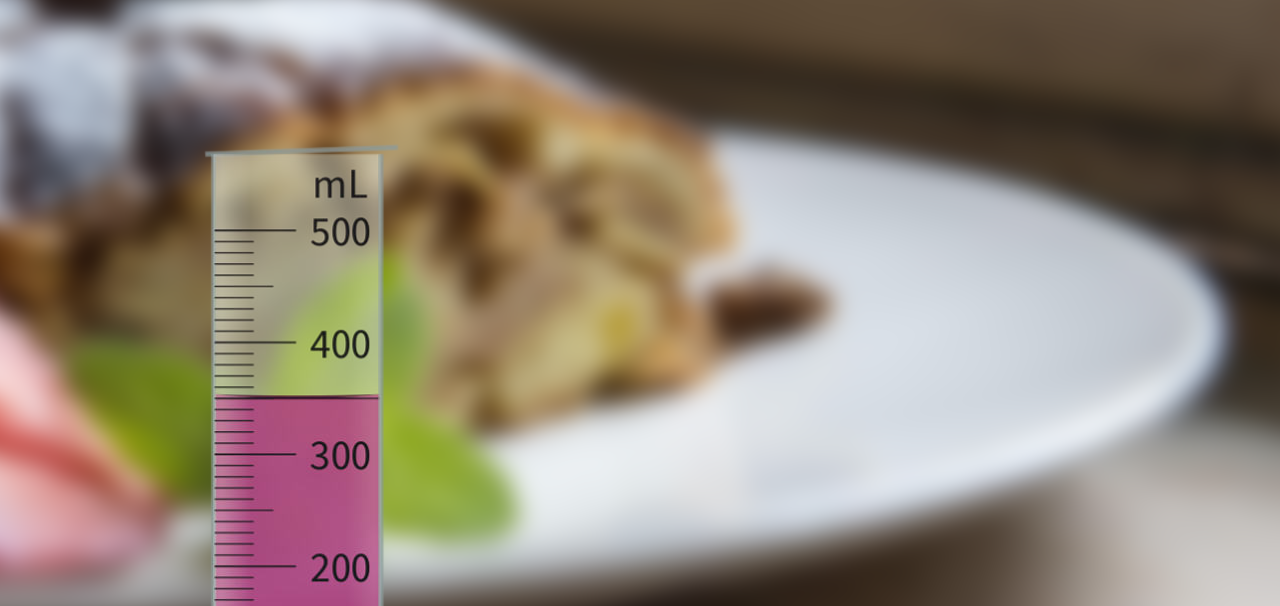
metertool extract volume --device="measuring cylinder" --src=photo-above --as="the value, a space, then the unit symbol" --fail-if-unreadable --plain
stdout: 350 mL
